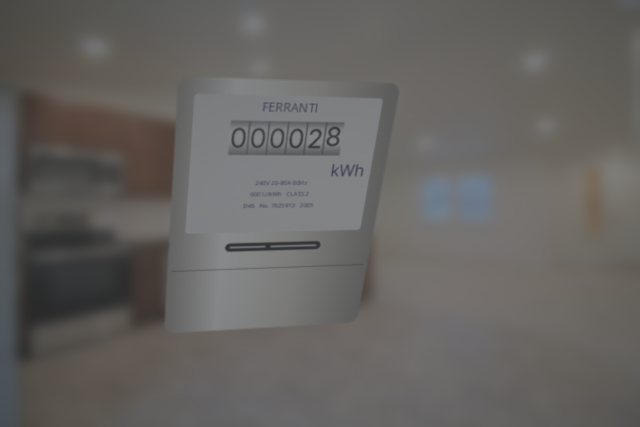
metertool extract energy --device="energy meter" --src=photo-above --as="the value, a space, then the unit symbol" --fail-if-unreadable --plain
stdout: 28 kWh
